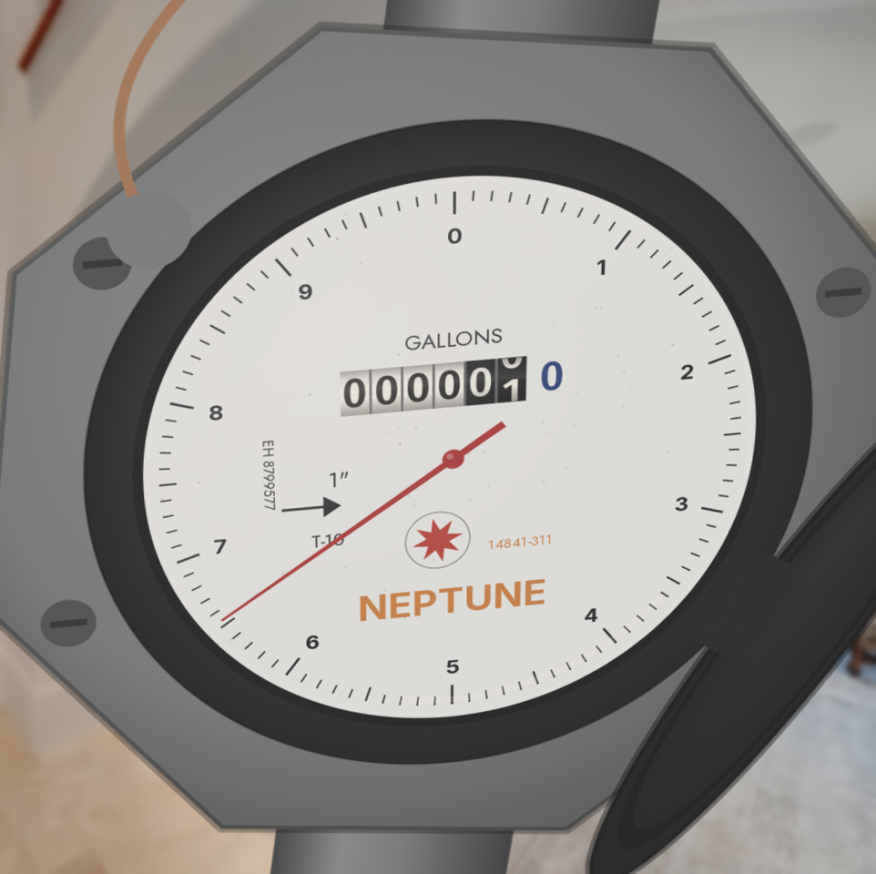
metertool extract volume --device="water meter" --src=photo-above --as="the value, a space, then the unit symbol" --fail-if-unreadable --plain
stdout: 6.5 gal
